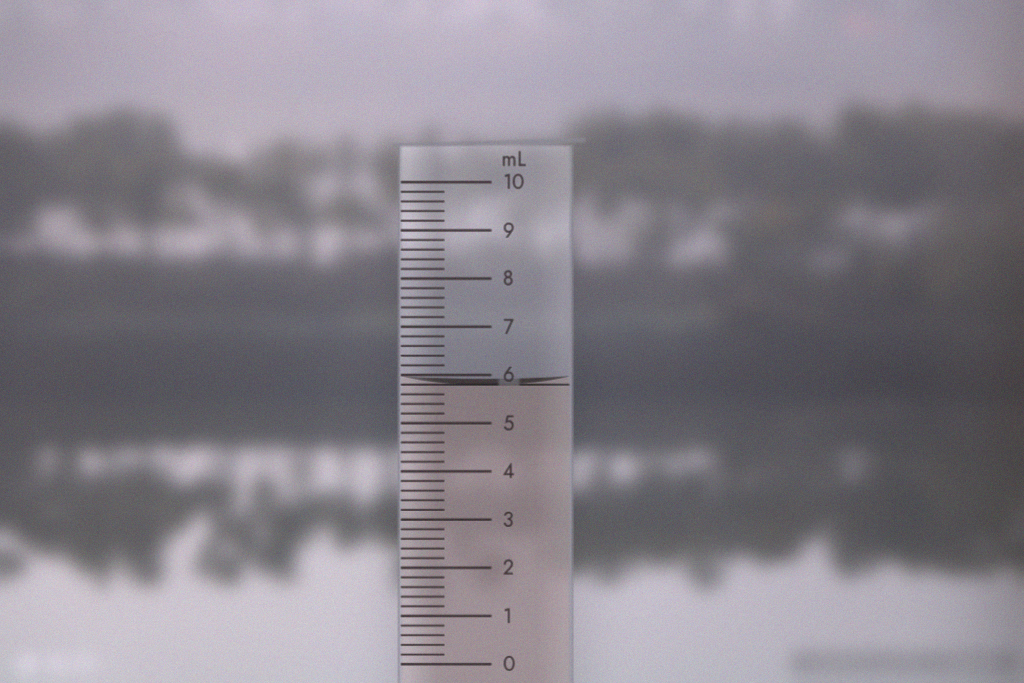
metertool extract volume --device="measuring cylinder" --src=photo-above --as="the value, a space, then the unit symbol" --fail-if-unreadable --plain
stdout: 5.8 mL
